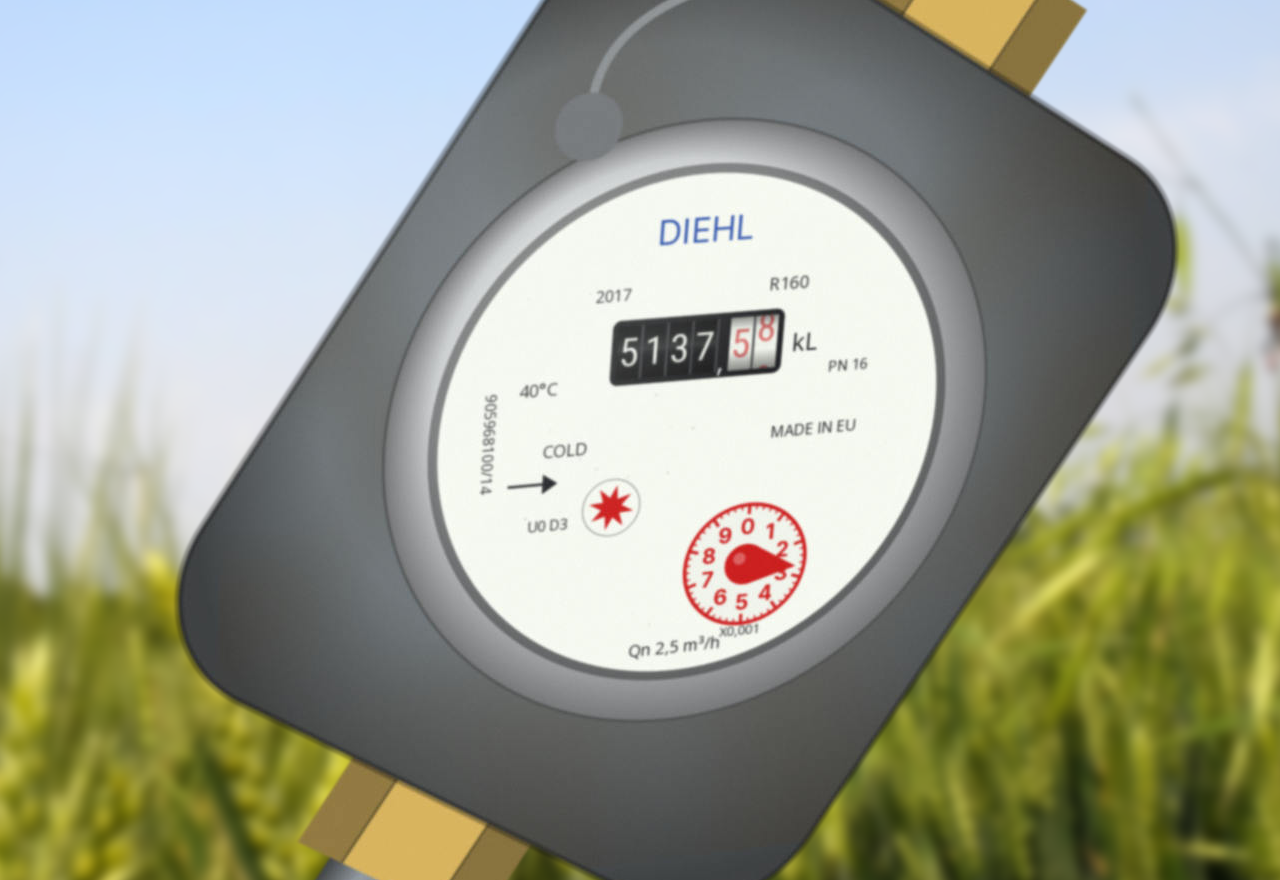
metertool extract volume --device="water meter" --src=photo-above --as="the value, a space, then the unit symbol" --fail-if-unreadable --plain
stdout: 5137.582 kL
